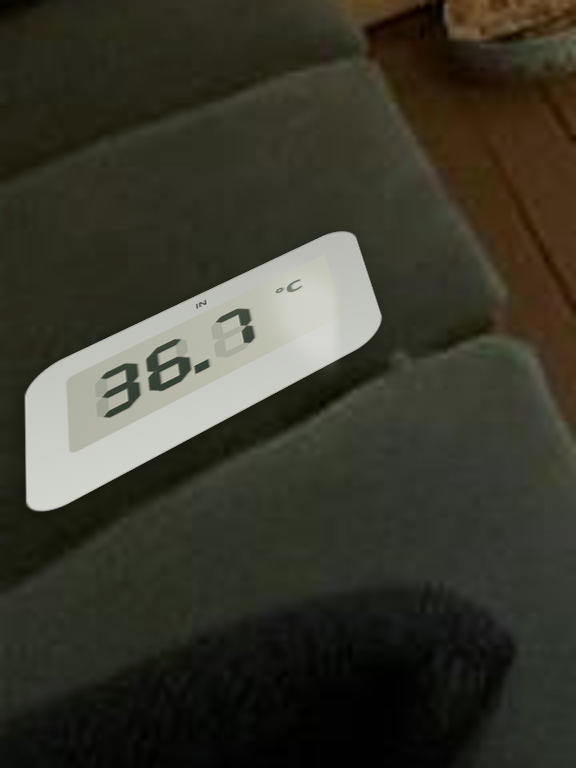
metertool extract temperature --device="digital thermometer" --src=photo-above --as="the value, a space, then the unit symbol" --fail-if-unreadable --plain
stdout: 36.7 °C
